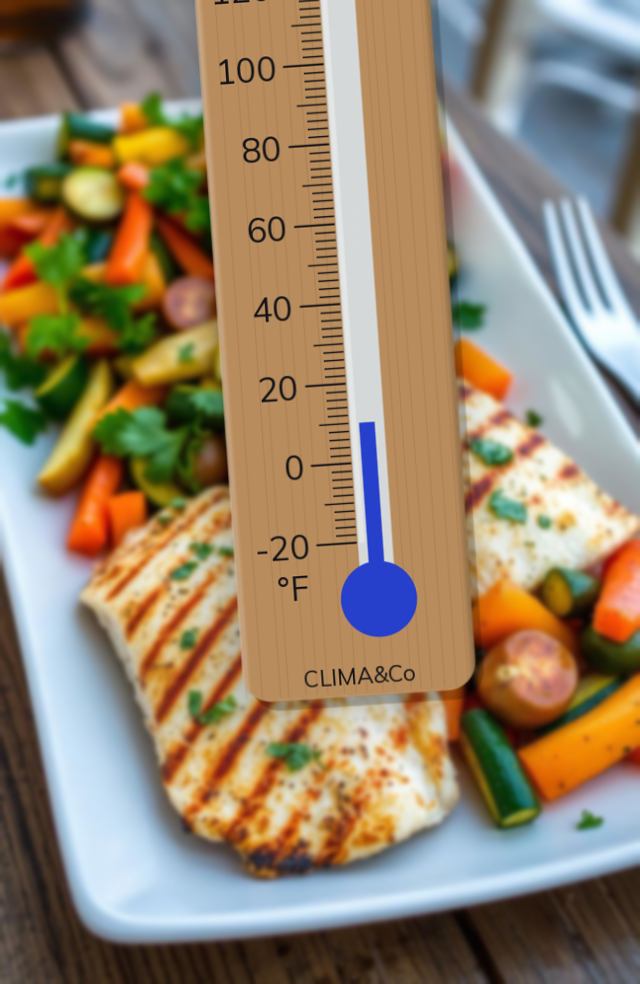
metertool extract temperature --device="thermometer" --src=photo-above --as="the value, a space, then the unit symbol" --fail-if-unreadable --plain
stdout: 10 °F
